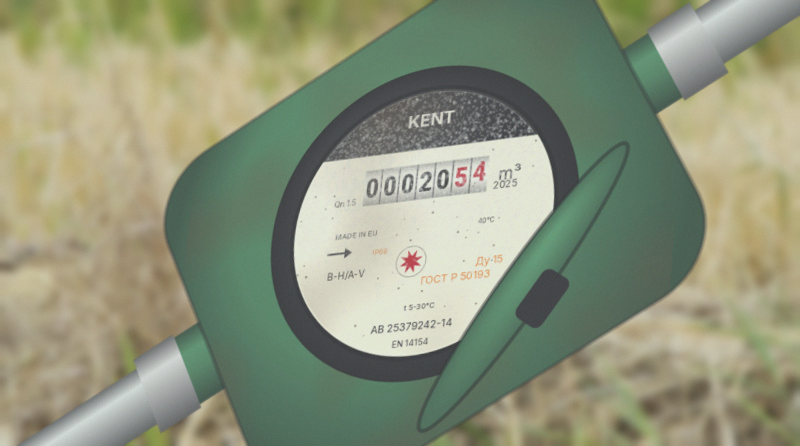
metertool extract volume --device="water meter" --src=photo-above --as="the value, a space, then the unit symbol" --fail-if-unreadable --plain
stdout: 20.54 m³
